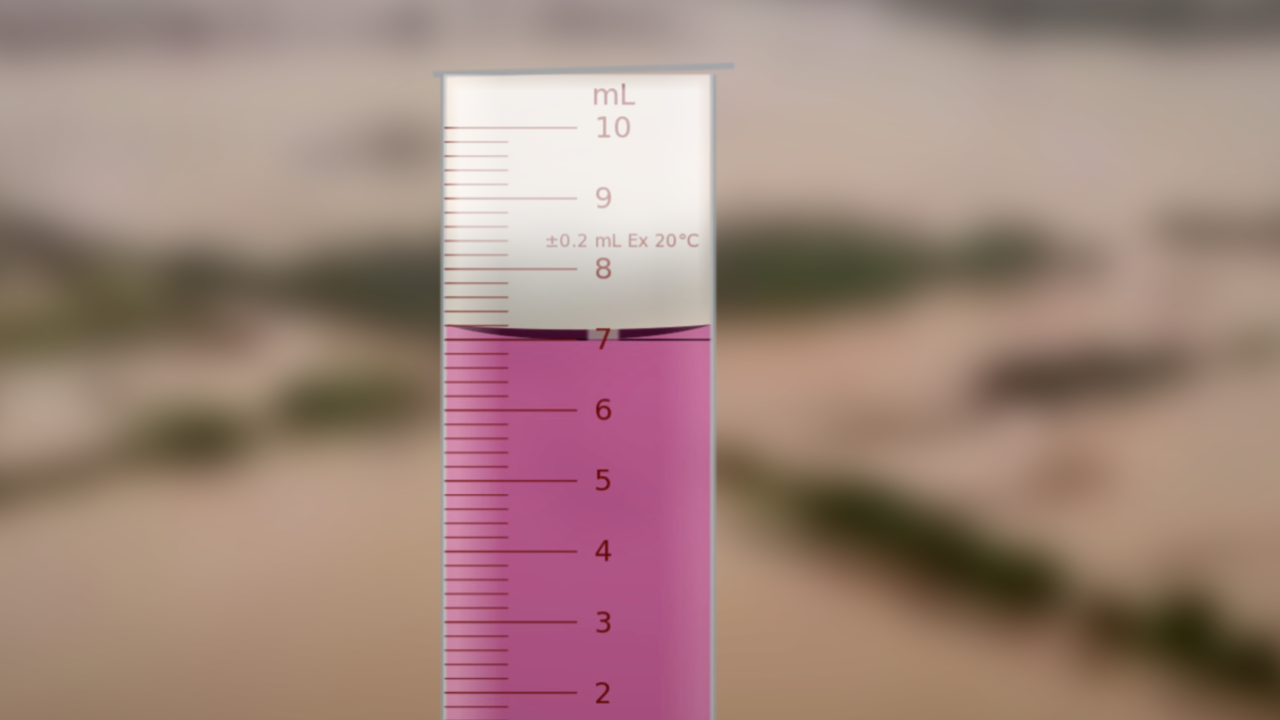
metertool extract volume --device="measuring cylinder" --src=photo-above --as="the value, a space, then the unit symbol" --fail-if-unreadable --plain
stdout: 7 mL
